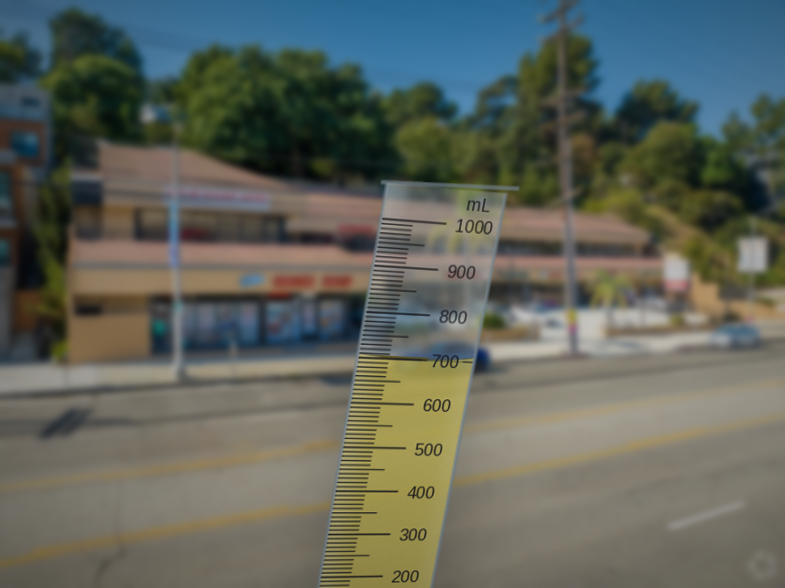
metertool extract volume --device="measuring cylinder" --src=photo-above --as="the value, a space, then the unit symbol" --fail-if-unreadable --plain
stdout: 700 mL
